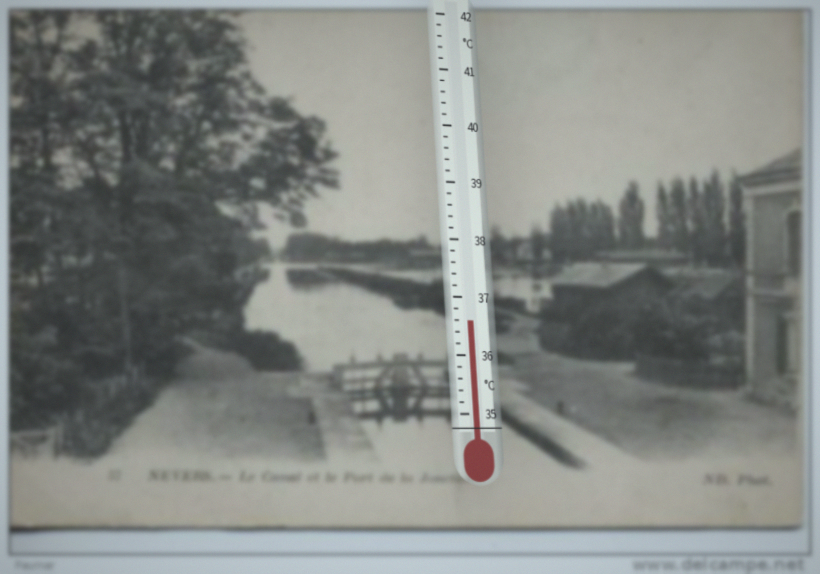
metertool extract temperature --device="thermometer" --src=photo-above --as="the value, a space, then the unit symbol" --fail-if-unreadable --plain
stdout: 36.6 °C
